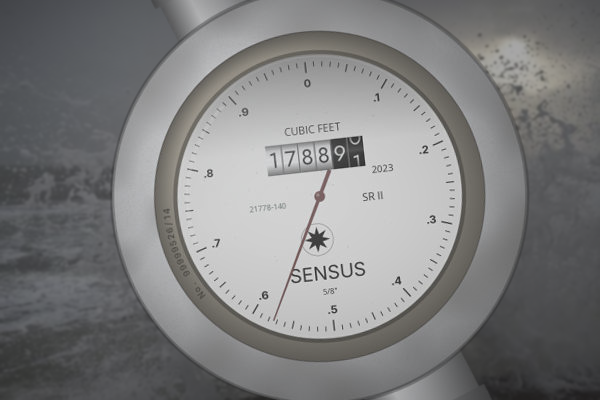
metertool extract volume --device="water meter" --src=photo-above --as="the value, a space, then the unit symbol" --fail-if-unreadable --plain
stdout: 178890.57 ft³
